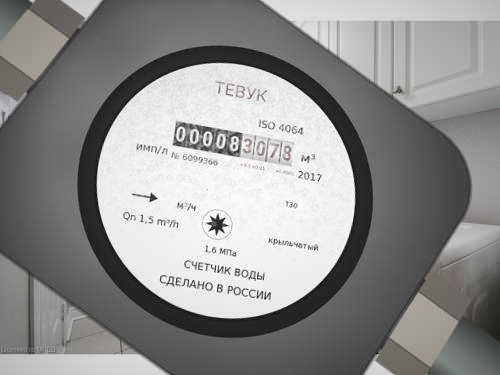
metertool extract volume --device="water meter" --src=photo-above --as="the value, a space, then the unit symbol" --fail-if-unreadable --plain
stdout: 8.3078 m³
